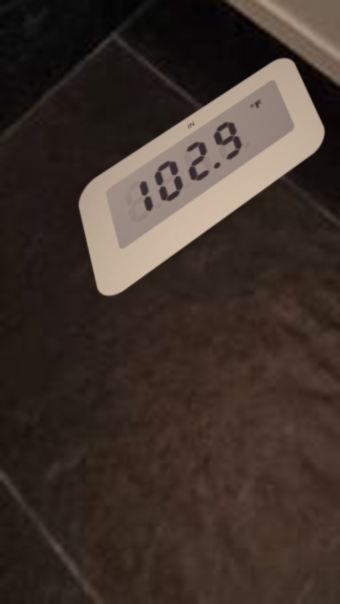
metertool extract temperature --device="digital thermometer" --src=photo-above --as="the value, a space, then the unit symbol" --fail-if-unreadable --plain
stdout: 102.9 °F
